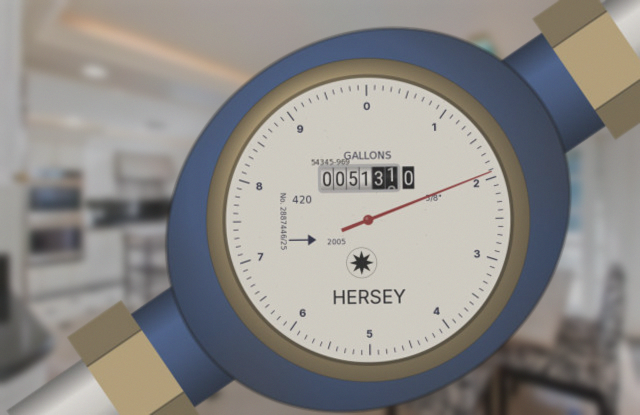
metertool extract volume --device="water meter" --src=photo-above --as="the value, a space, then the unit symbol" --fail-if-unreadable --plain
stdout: 51311.9 gal
